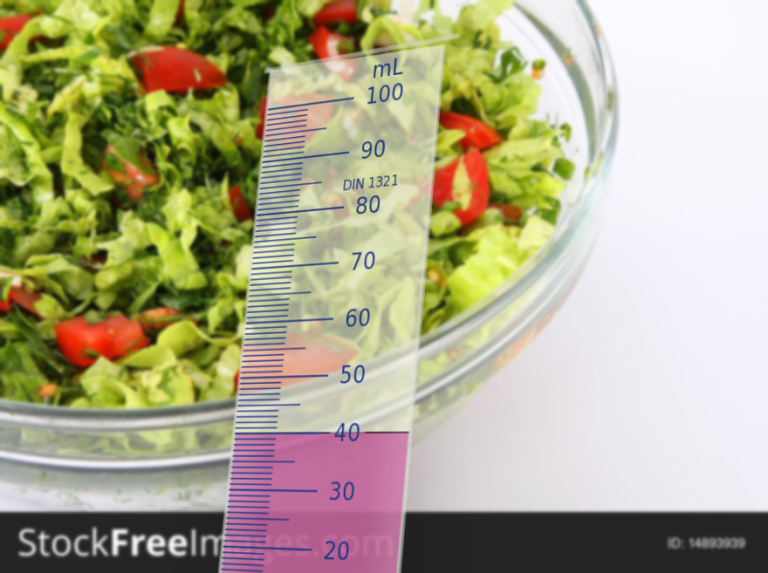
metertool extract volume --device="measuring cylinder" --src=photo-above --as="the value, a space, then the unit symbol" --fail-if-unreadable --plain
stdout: 40 mL
